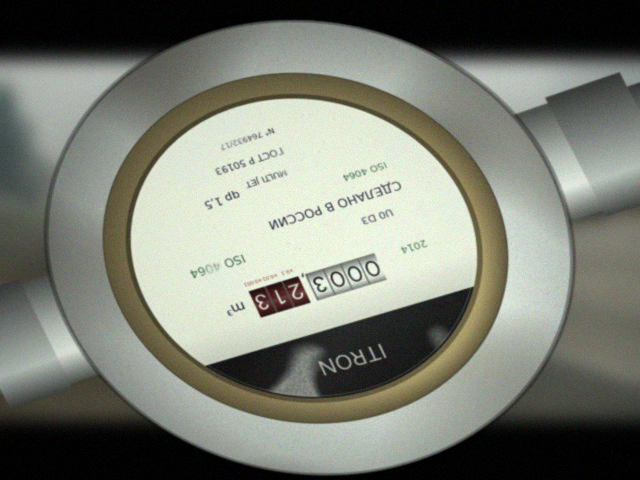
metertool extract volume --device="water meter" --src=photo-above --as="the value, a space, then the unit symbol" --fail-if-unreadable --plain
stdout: 3.213 m³
